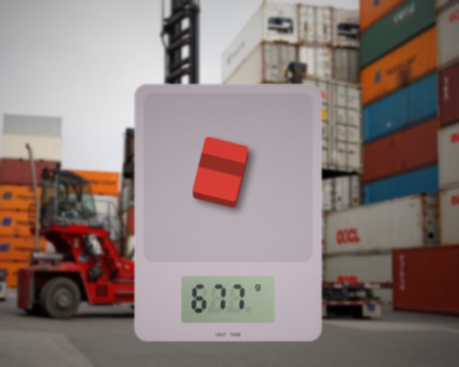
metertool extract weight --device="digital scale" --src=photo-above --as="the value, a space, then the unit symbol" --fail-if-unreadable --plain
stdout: 677 g
